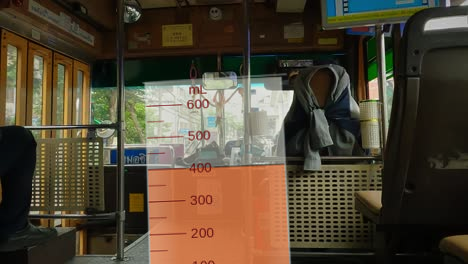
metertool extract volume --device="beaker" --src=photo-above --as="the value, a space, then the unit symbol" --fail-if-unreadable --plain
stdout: 400 mL
